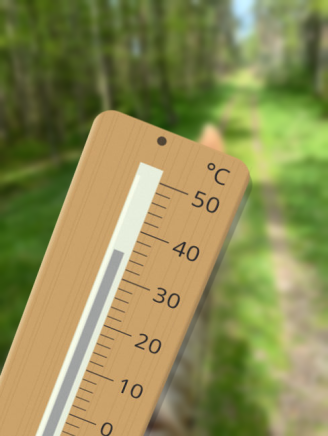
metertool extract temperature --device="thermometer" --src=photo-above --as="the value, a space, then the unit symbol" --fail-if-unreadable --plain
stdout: 35 °C
